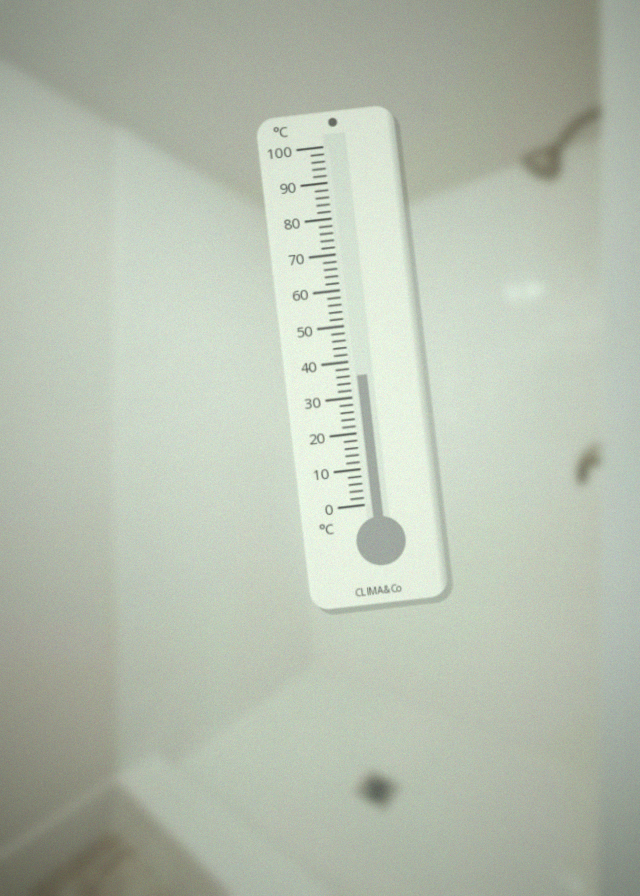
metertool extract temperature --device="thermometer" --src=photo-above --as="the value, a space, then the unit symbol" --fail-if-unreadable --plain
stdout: 36 °C
